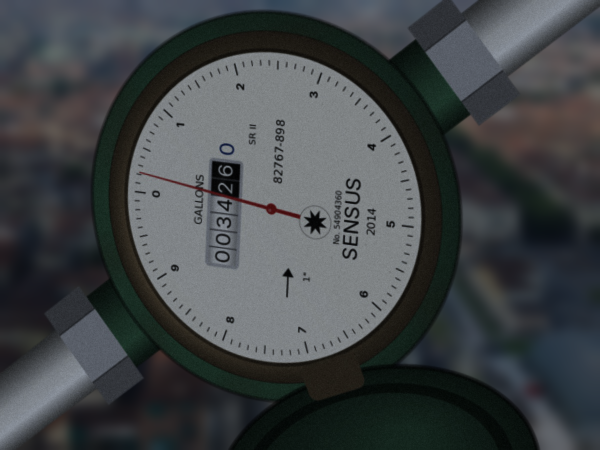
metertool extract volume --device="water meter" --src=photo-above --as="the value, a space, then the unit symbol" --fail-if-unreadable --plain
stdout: 34260.2 gal
